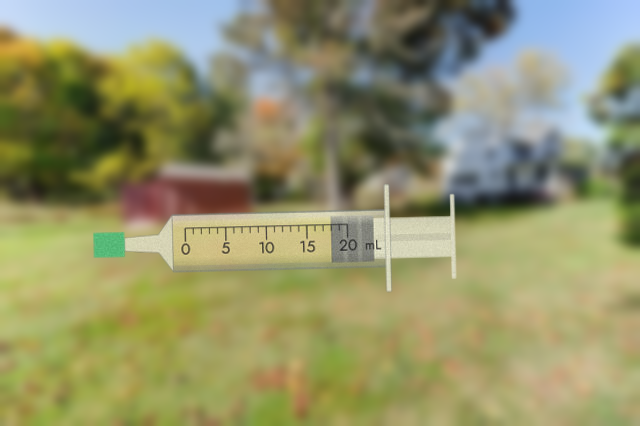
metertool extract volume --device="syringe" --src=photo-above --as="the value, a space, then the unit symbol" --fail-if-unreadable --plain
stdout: 18 mL
